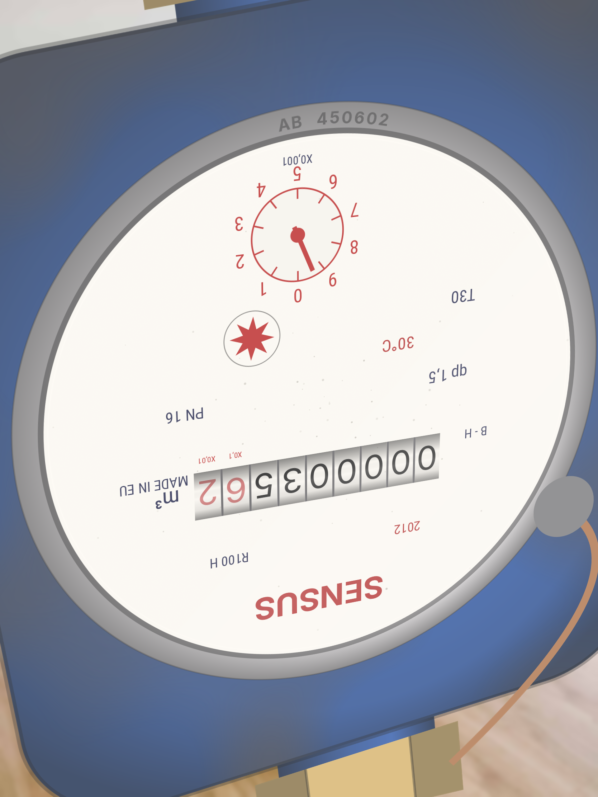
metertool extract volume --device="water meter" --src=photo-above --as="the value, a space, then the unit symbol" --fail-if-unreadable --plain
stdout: 35.619 m³
